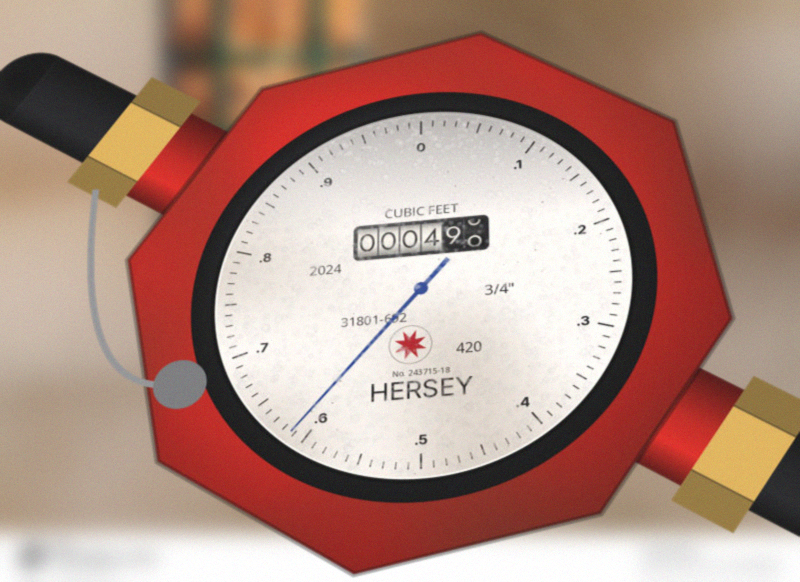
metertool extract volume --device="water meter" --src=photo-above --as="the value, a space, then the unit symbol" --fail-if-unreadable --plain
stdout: 498.61 ft³
